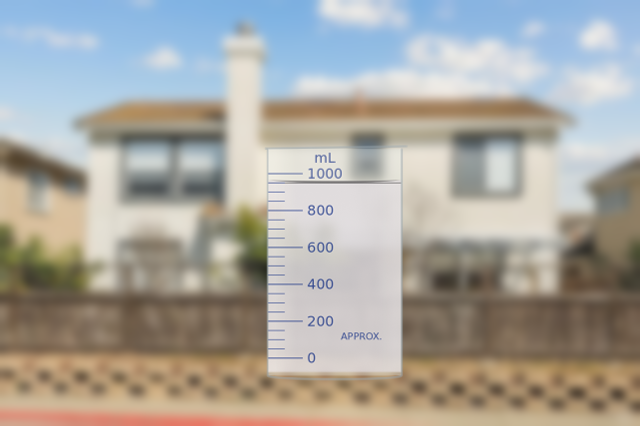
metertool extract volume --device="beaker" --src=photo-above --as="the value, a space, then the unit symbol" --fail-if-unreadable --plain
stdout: 950 mL
